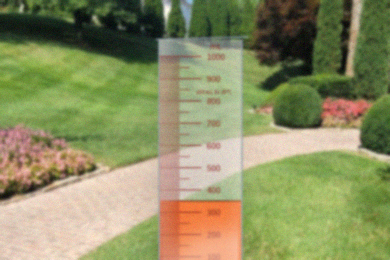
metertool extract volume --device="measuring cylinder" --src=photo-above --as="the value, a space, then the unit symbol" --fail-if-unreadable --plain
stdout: 350 mL
